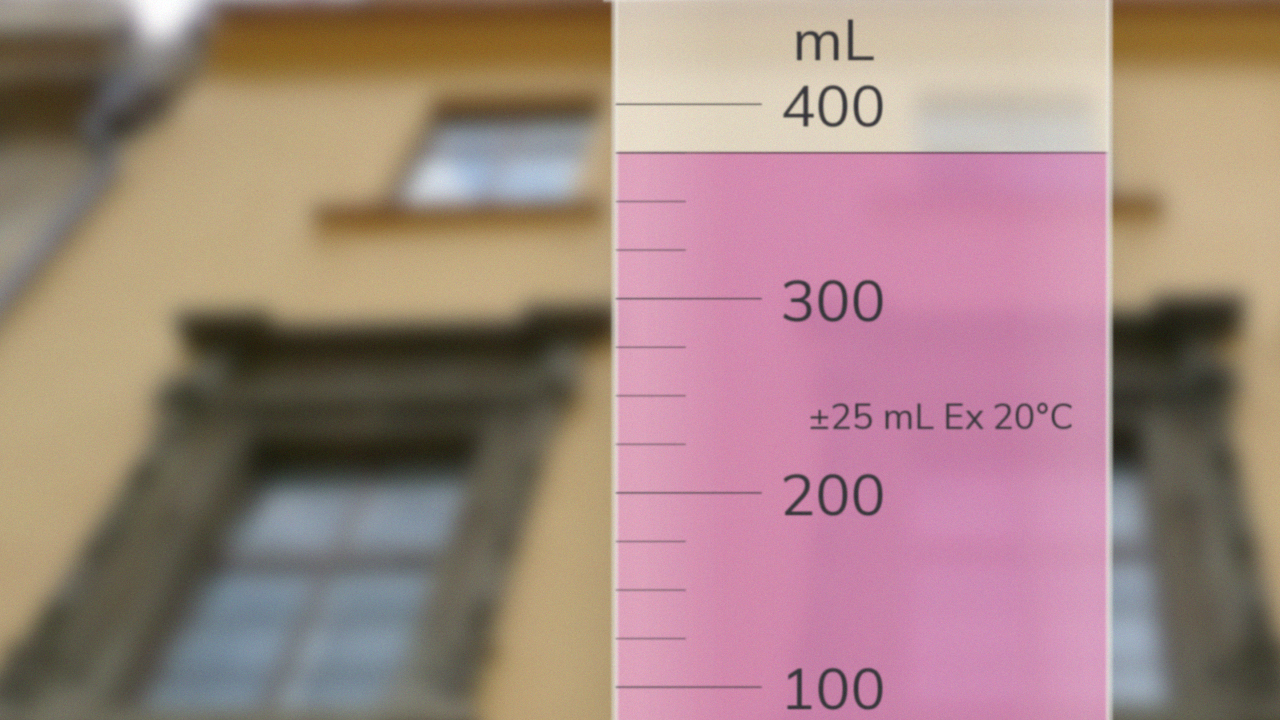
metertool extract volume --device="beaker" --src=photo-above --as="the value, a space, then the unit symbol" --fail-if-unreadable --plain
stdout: 375 mL
